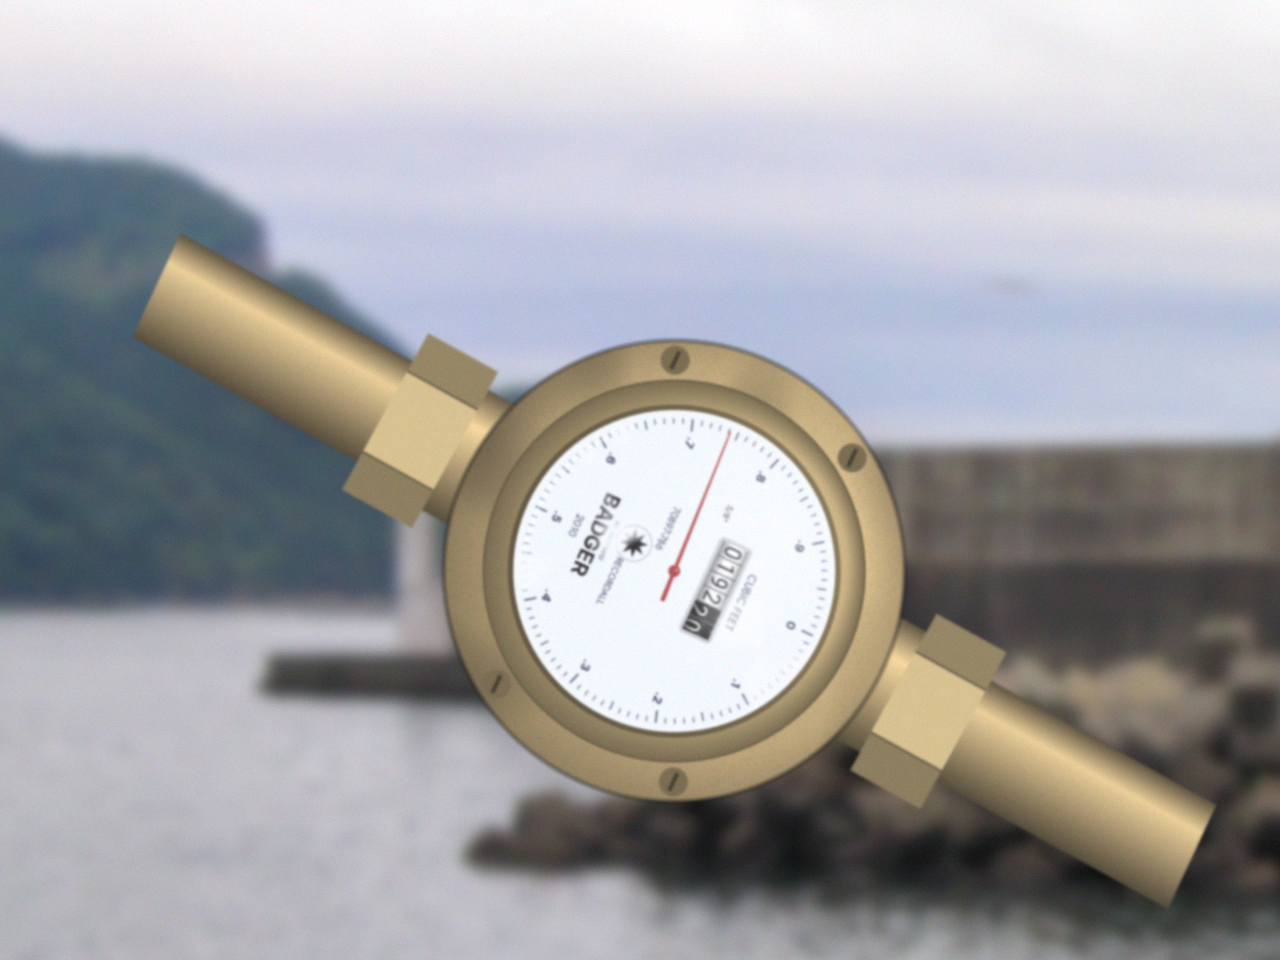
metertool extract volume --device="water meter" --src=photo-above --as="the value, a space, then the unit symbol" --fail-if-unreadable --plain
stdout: 19219.74 ft³
